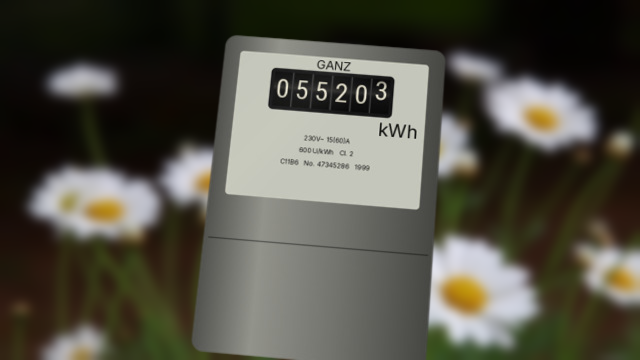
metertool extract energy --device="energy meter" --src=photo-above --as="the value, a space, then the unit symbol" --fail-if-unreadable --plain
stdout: 55203 kWh
